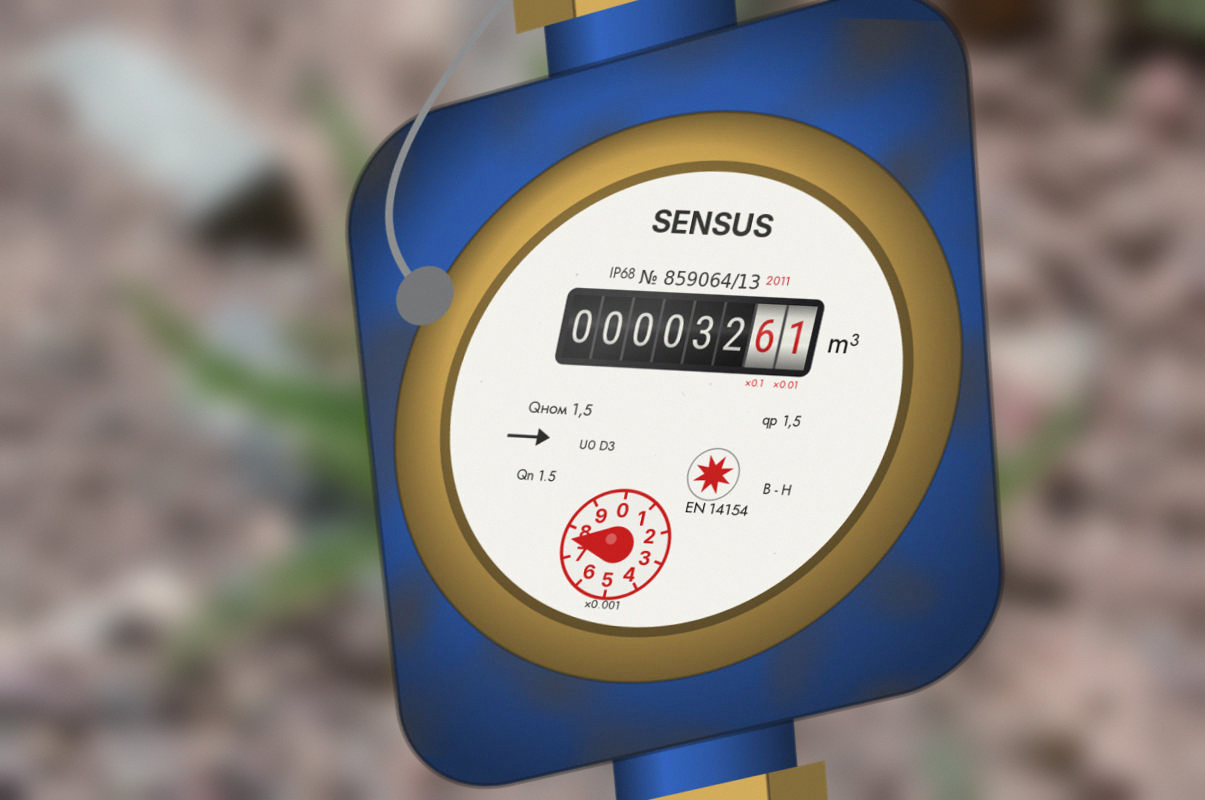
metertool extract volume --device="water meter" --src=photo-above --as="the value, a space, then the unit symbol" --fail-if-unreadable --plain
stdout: 32.617 m³
